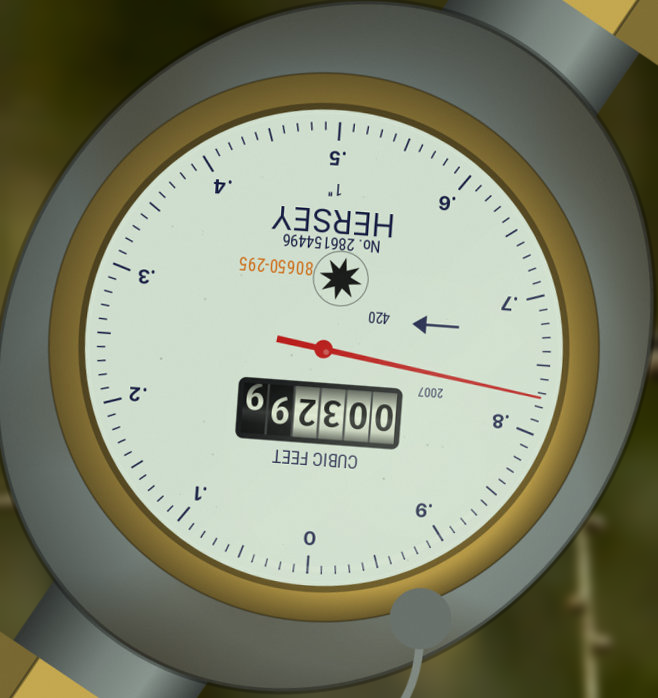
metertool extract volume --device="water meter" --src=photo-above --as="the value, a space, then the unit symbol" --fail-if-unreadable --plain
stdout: 3298.77 ft³
